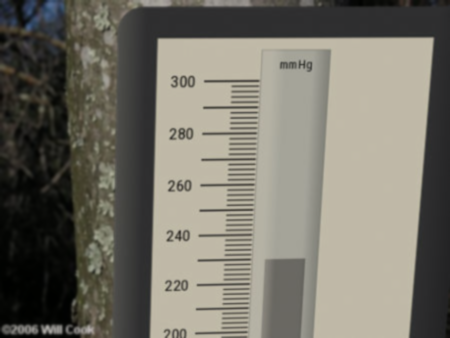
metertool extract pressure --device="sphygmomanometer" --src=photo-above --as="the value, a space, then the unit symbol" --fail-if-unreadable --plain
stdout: 230 mmHg
